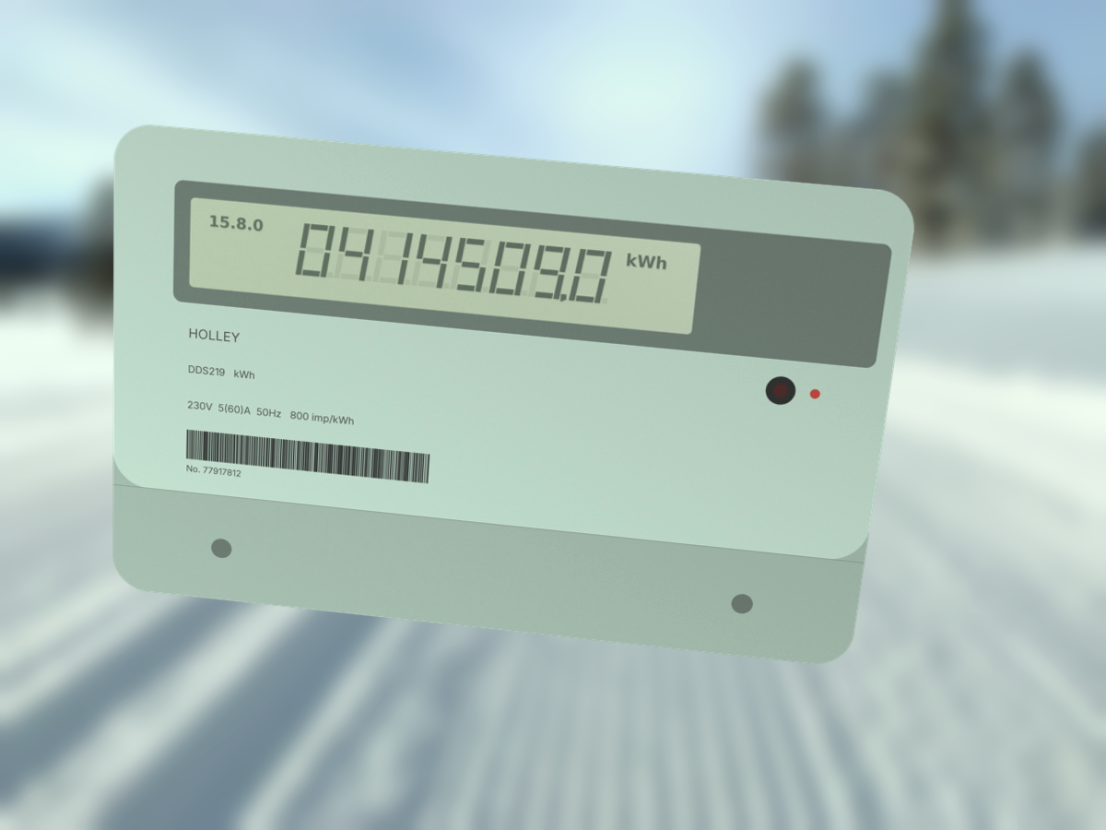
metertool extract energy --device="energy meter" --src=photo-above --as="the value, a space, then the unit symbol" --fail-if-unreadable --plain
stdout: 414509.0 kWh
